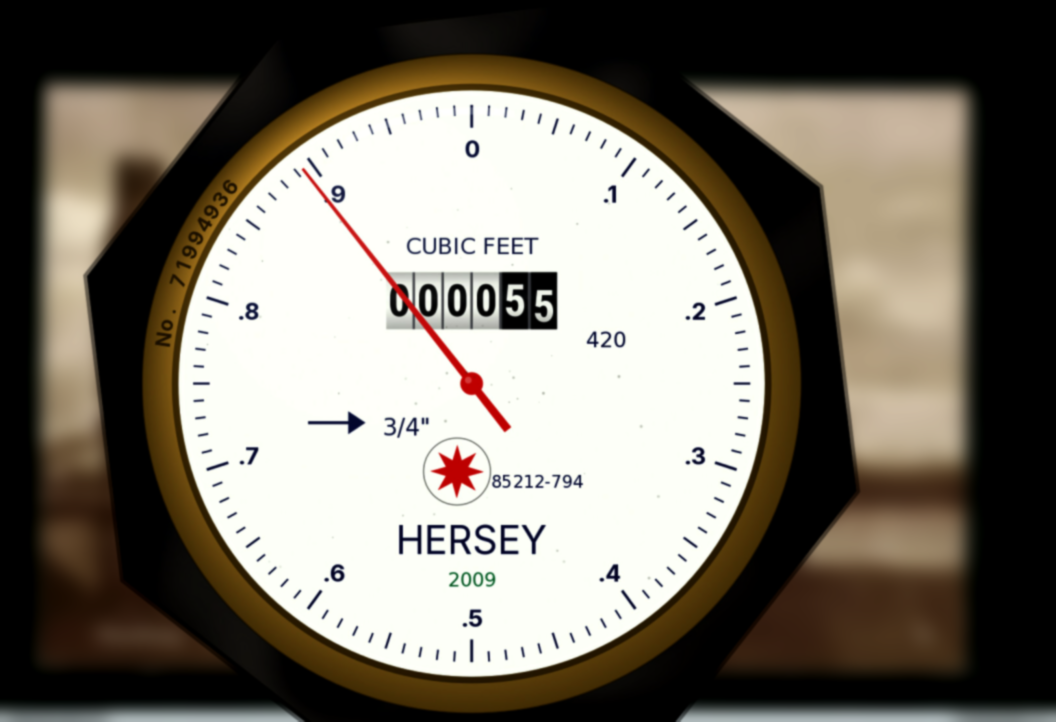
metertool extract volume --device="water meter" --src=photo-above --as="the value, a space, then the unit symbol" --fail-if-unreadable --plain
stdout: 54.89 ft³
